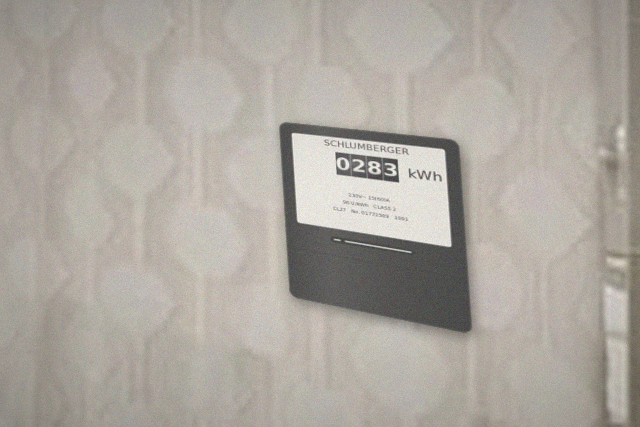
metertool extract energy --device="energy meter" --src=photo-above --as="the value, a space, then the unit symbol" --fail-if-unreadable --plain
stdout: 283 kWh
